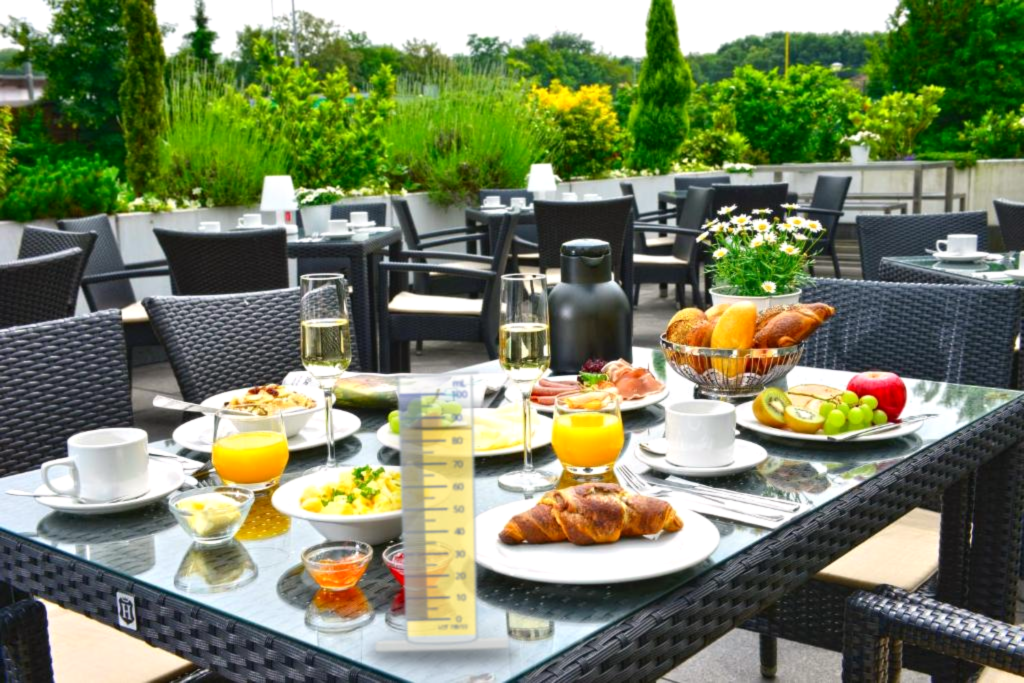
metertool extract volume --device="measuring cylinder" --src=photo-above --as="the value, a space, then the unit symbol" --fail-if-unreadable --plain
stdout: 85 mL
